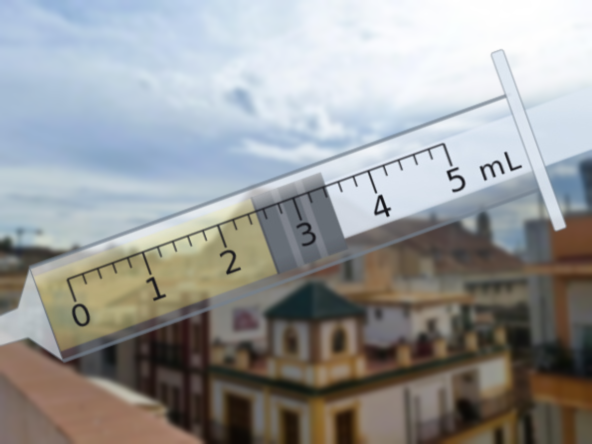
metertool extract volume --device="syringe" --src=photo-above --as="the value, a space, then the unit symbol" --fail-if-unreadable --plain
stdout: 2.5 mL
